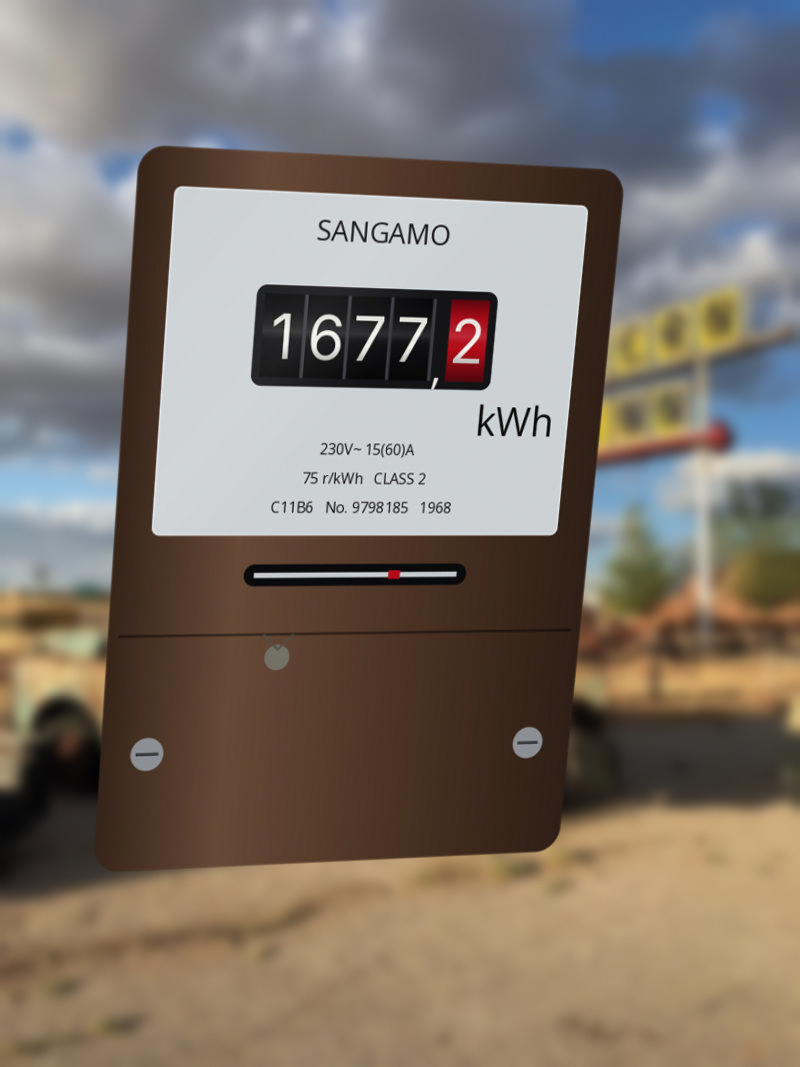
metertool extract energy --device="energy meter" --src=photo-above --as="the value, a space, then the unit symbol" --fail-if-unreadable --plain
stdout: 1677.2 kWh
